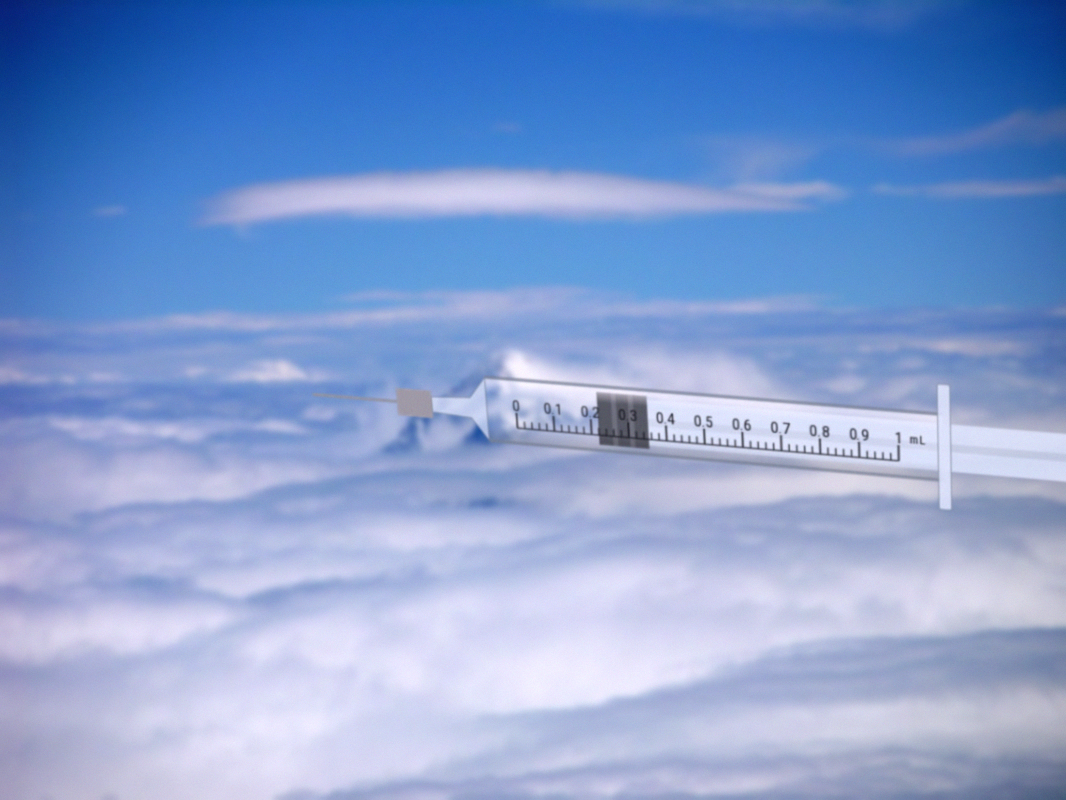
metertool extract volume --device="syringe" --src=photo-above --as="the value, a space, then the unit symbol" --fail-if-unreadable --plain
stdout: 0.22 mL
